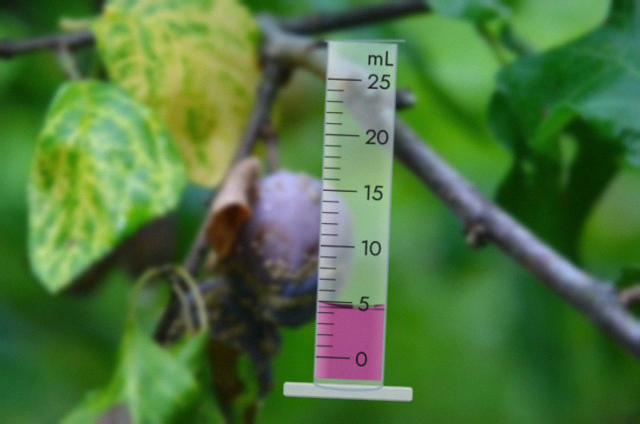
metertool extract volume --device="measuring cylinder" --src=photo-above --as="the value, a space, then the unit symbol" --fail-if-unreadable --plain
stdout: 4.5 mL
